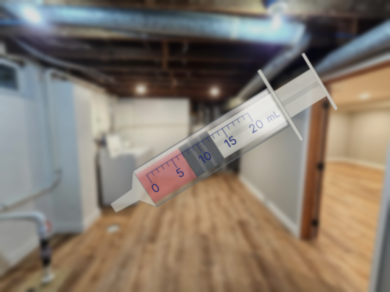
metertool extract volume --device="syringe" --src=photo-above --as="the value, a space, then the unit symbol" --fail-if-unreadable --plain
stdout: 7 mL
